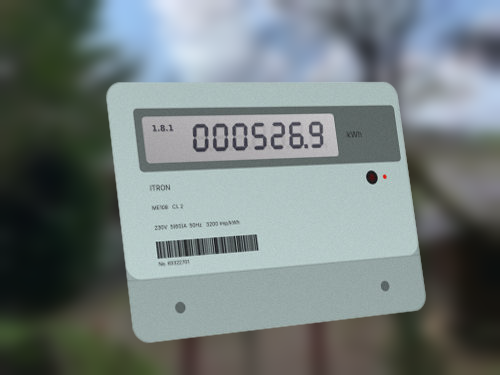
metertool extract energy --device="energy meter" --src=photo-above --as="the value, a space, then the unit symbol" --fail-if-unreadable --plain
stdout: 526.9 kWh
